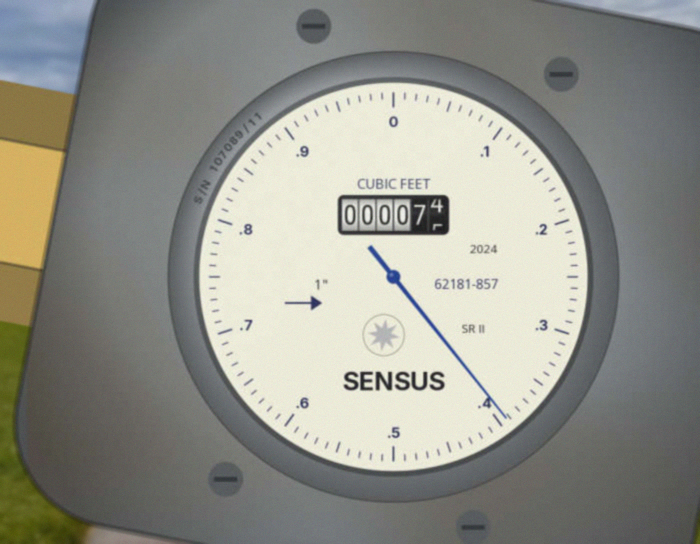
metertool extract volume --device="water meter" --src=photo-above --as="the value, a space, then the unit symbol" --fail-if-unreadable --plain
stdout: 74.39 ft³
